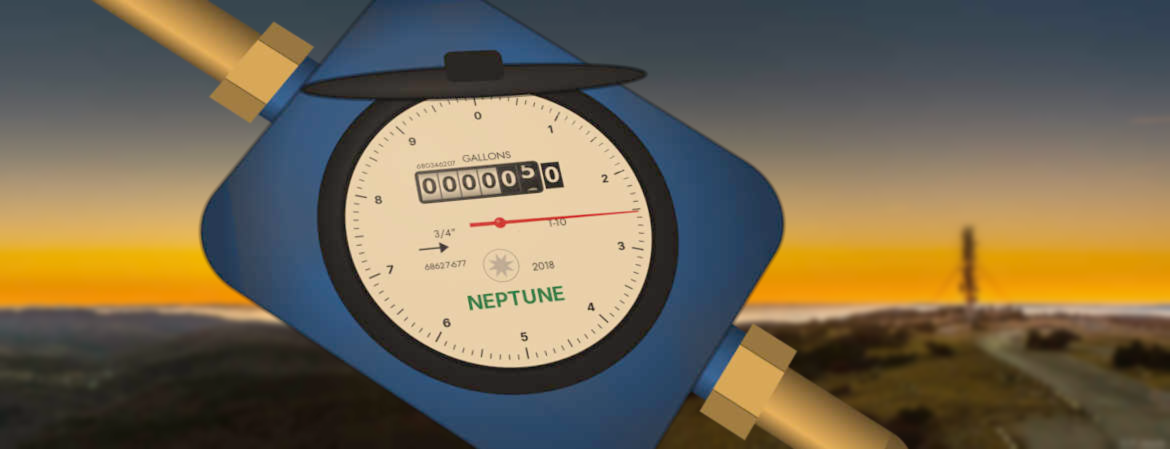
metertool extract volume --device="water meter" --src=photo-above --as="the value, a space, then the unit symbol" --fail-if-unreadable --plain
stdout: 52.5 gal
